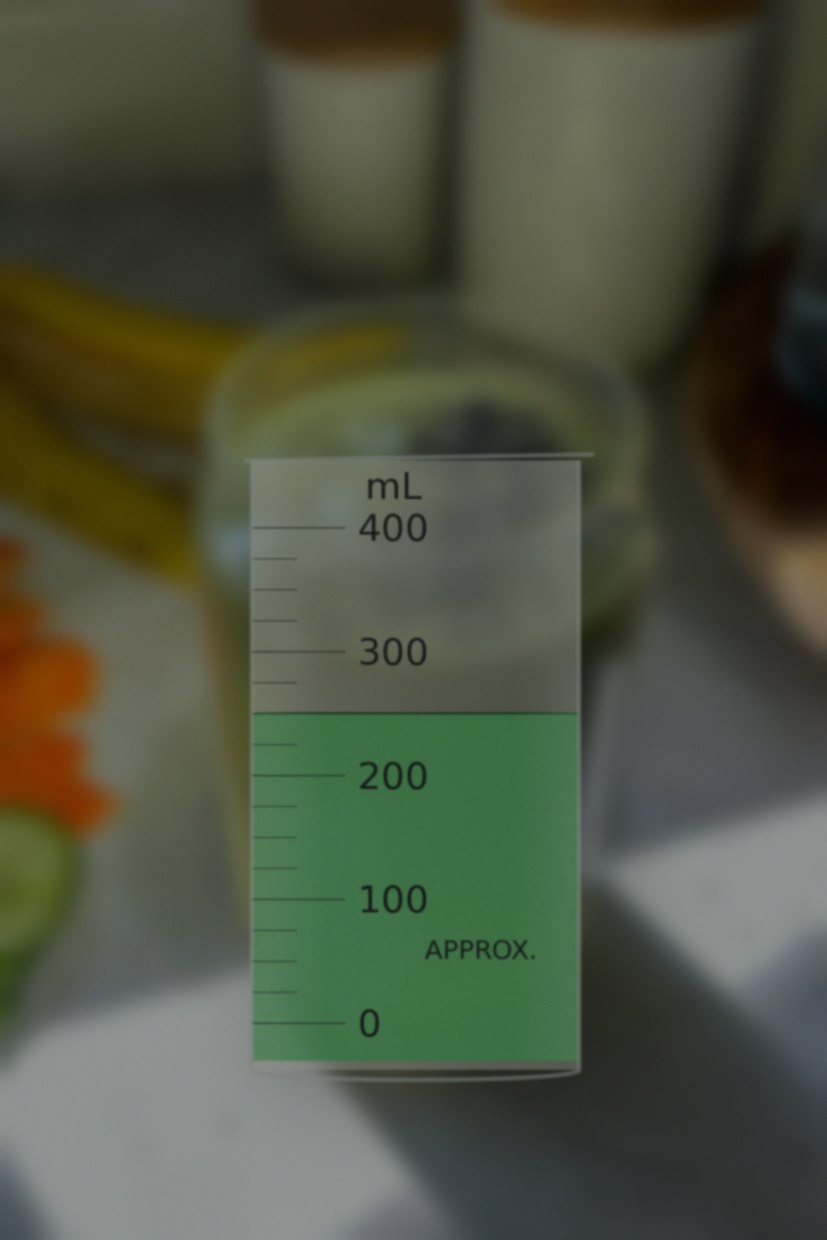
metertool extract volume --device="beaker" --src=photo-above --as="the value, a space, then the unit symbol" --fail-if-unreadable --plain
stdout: 250 mL
